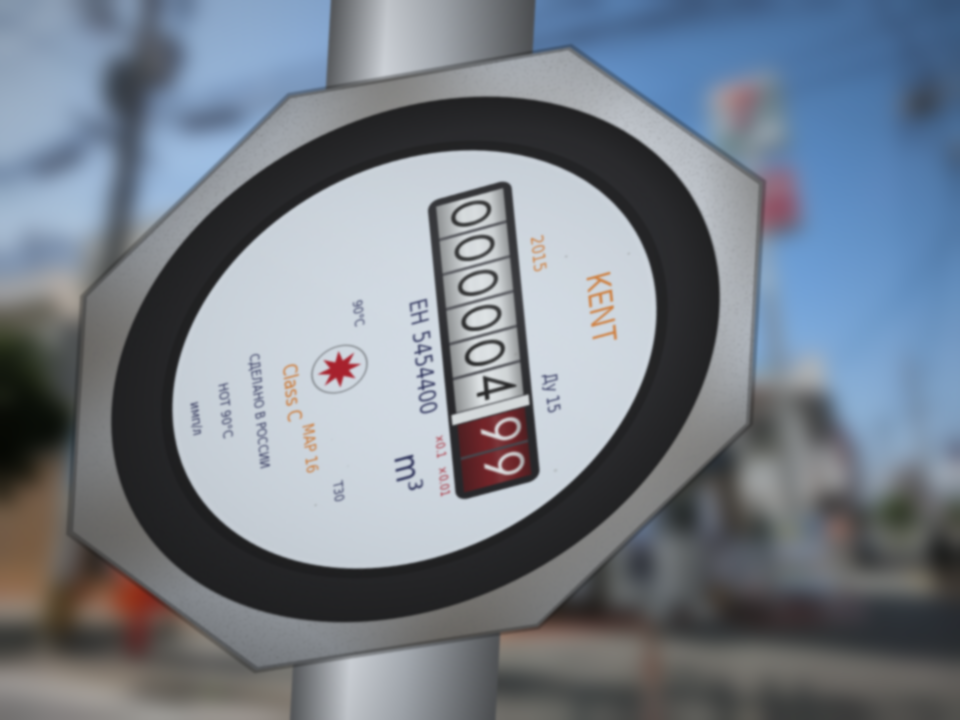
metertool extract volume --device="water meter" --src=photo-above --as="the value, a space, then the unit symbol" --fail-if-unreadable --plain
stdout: 4.99 m³
